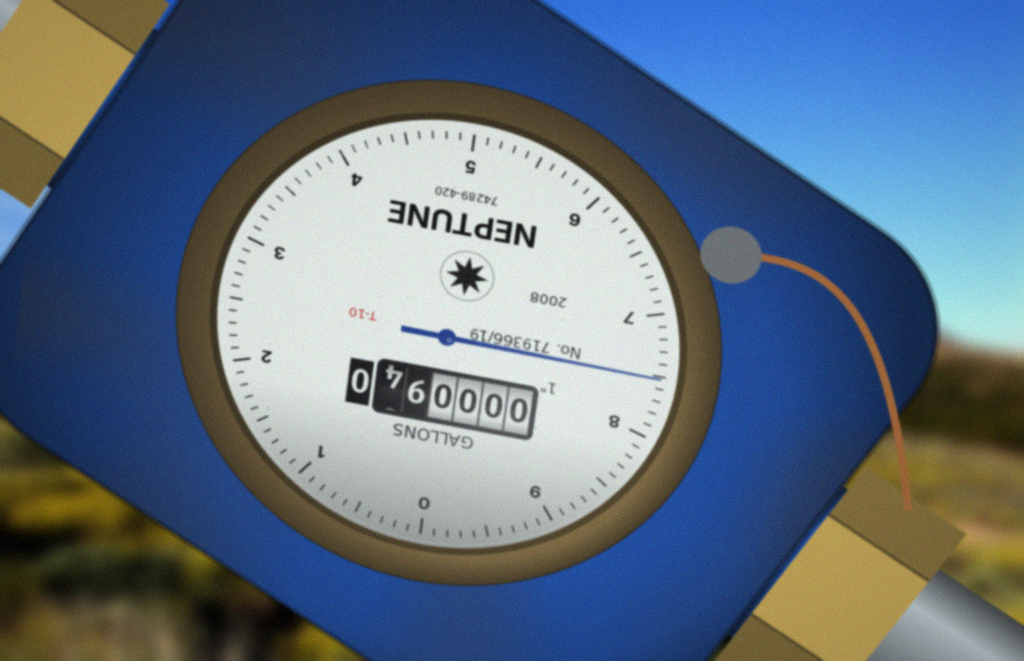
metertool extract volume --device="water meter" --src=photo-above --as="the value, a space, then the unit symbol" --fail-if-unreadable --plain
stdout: 937.5 gal
